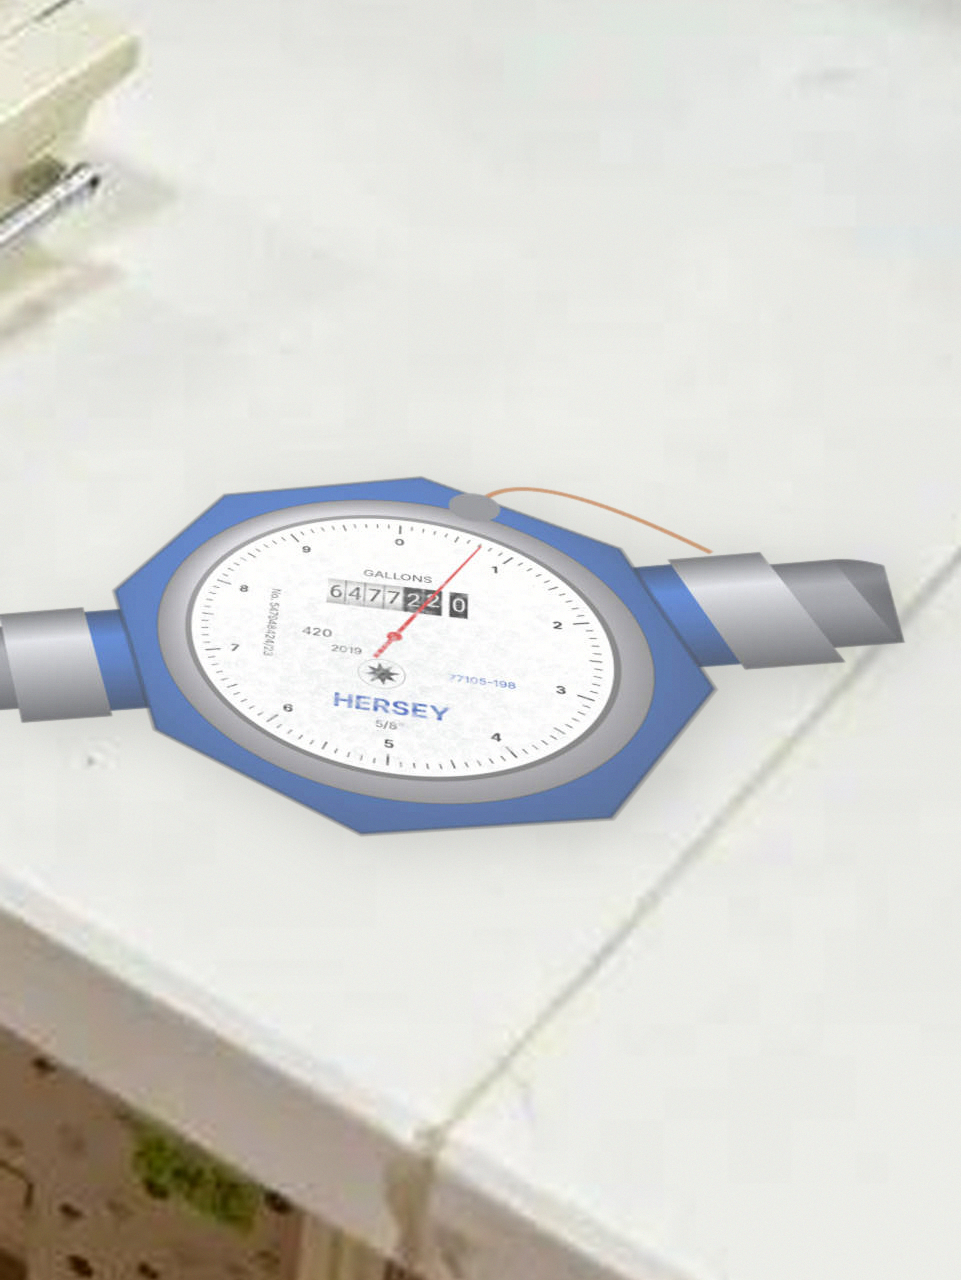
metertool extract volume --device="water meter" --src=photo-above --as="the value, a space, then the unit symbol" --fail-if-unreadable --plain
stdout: 6477220.7 gal
